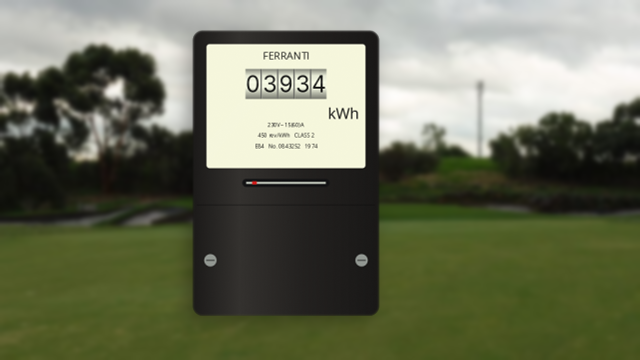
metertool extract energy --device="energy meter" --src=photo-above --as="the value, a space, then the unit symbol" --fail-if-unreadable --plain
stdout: 3934 kWh
